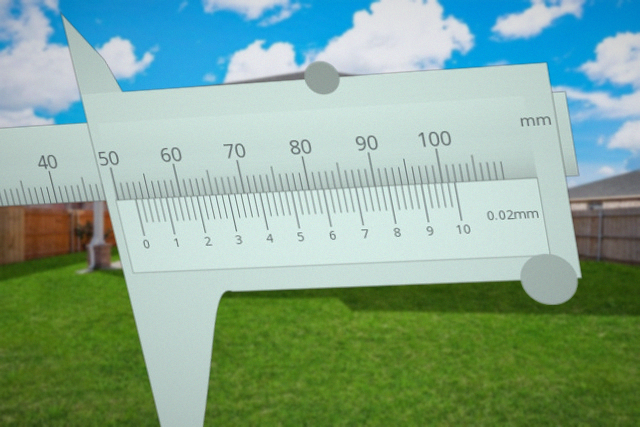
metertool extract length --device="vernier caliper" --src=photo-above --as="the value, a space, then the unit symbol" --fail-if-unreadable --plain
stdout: 52.8 mm
